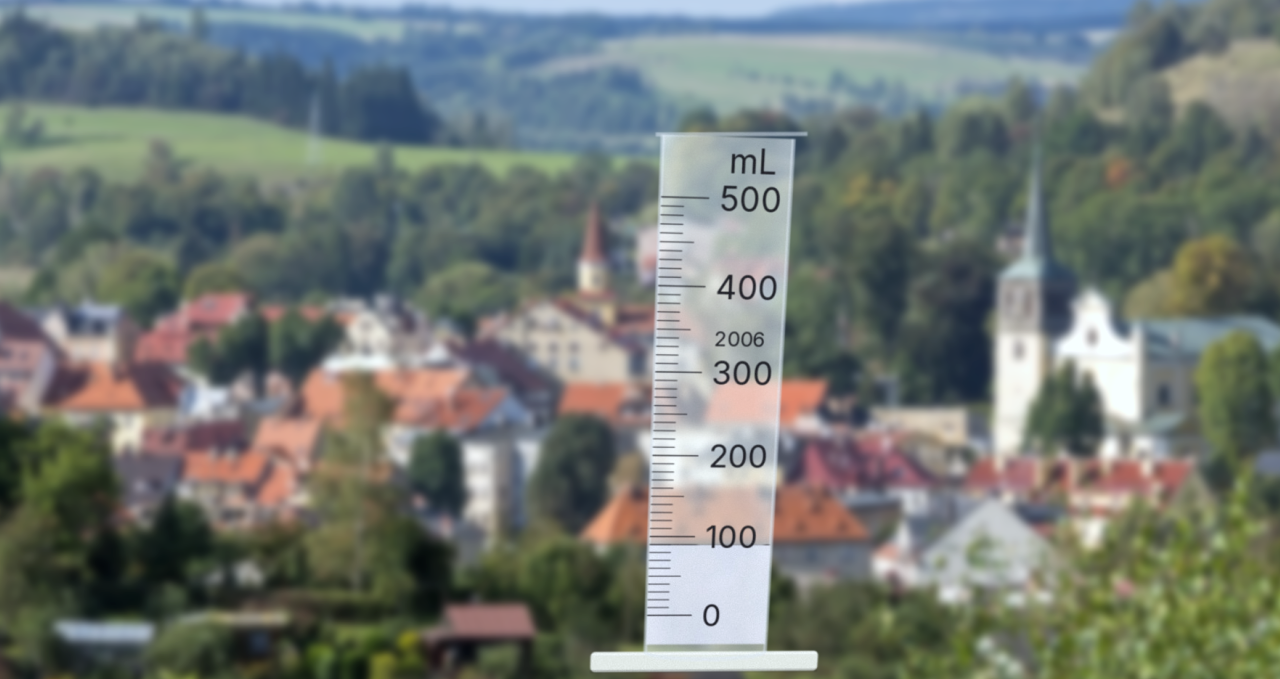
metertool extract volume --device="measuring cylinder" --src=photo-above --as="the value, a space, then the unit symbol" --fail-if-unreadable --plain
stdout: 90 mL
